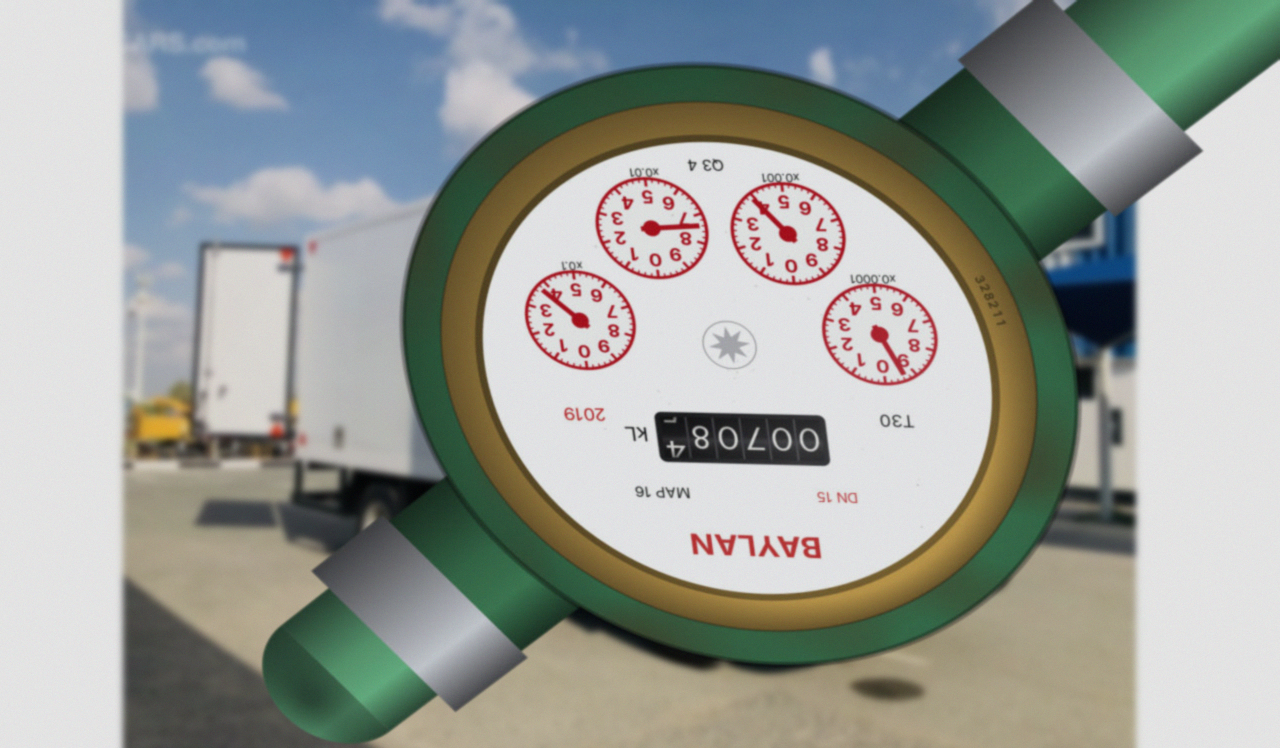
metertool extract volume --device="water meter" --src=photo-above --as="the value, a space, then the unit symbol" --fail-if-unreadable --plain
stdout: 7084.3739 kL
